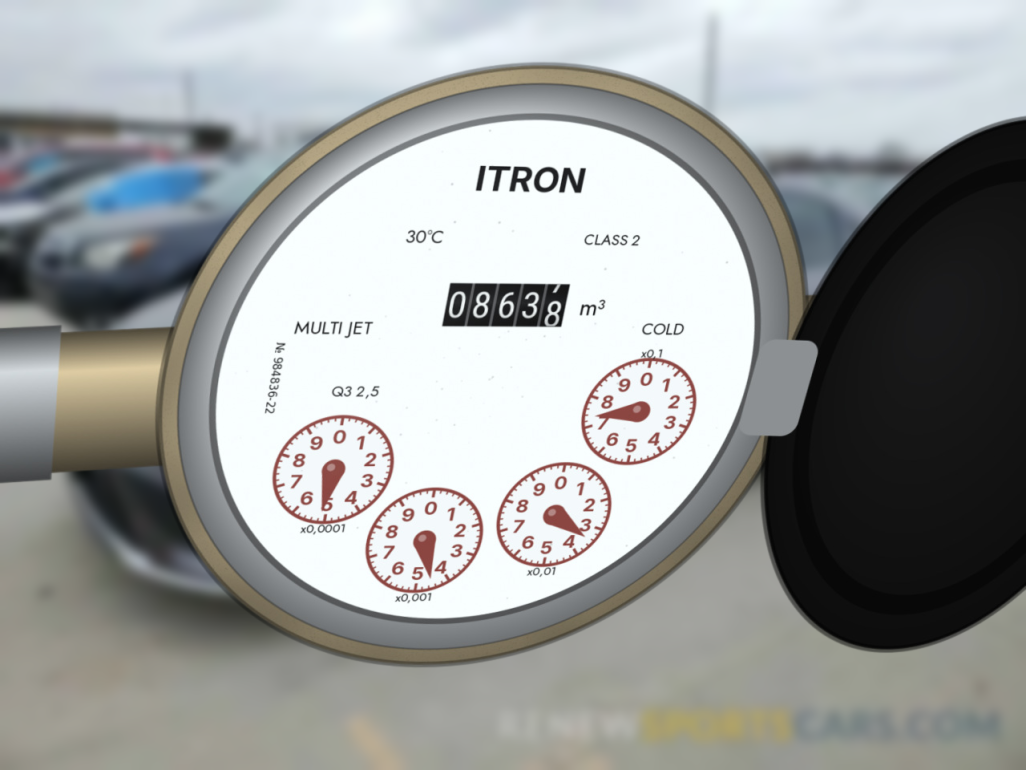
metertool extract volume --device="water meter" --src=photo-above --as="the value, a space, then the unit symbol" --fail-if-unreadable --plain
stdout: 8637.7345 m³
